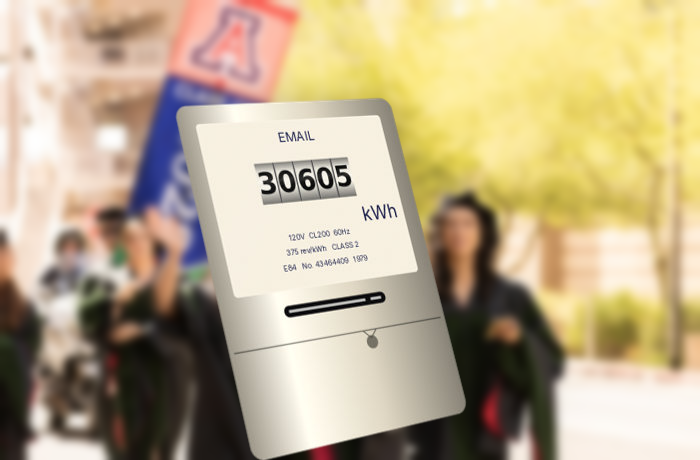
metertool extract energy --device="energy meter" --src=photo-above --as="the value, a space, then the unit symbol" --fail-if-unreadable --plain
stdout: 30605 kWh
